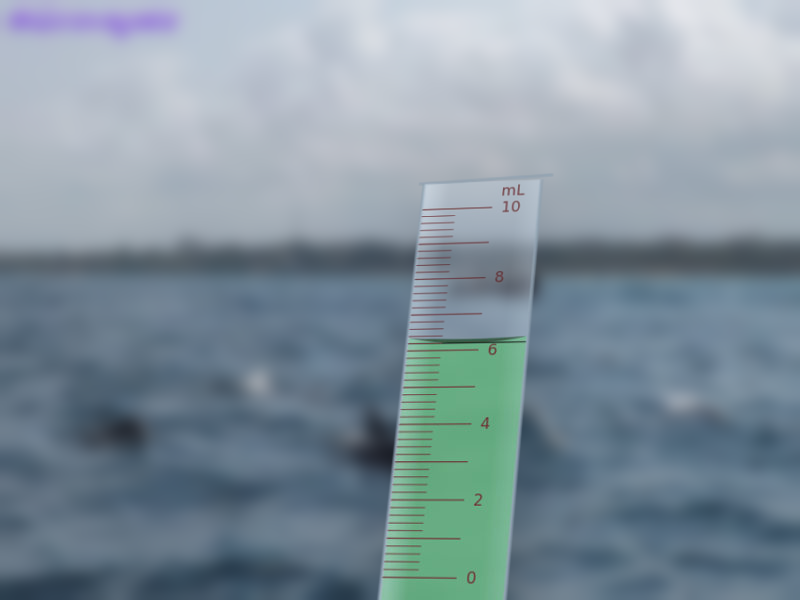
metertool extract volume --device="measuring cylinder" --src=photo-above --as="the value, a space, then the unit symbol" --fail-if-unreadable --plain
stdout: 6.2 mL
